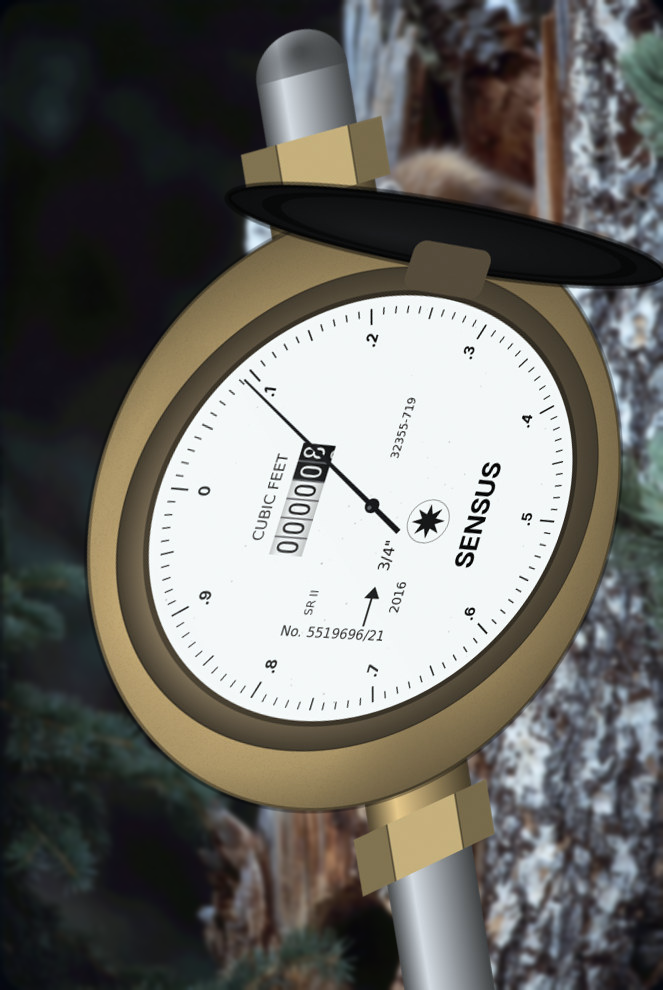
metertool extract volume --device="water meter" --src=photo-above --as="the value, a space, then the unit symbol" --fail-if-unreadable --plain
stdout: 8.09 ft³
